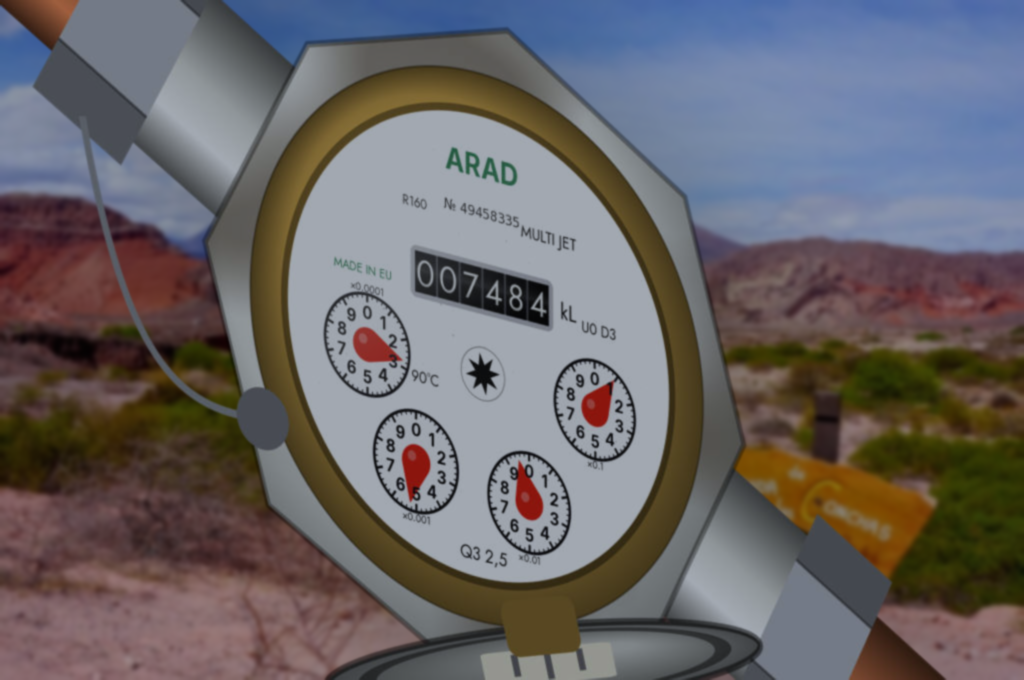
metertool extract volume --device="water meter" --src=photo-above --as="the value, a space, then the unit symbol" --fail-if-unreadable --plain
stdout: 7484.0952 kL
